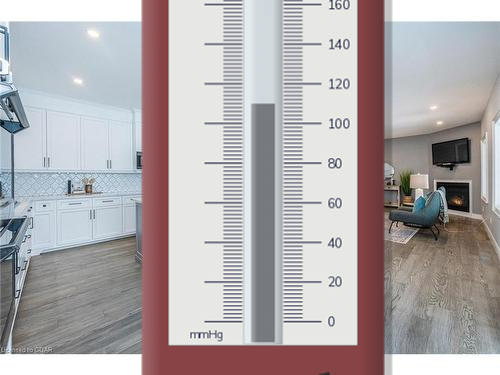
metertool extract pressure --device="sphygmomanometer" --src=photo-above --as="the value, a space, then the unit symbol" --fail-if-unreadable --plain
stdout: 110 mmHg
